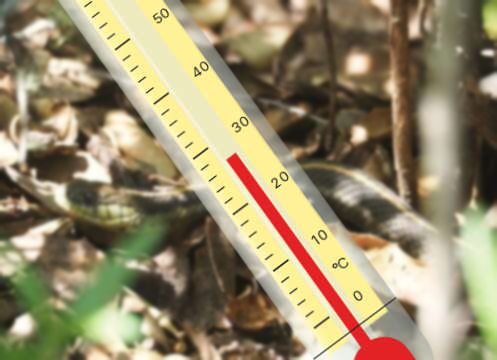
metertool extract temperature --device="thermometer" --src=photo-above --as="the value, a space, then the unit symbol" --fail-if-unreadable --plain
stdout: 27 °C
